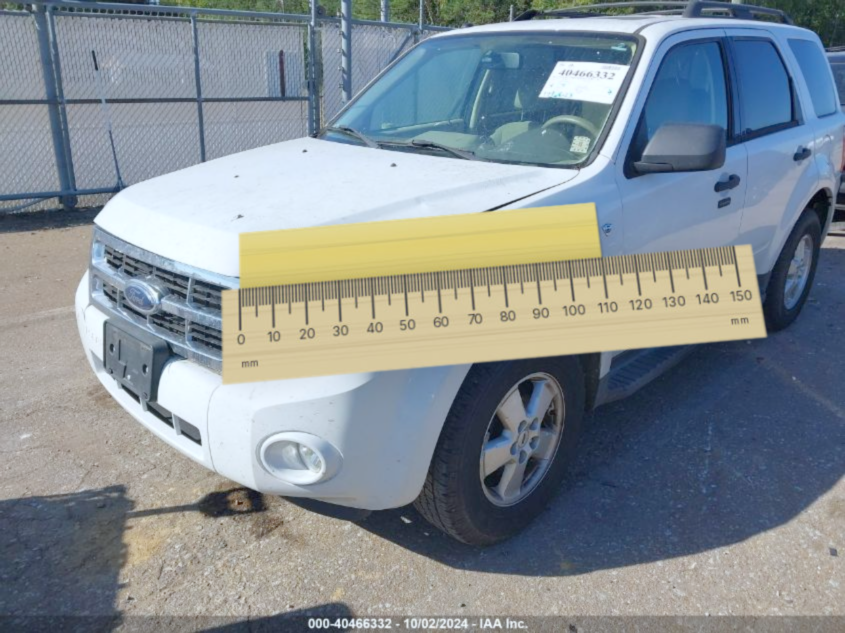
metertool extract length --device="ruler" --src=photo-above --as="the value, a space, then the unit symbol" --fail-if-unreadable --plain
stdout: 110 mm
